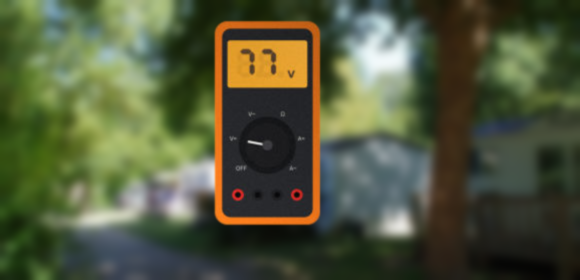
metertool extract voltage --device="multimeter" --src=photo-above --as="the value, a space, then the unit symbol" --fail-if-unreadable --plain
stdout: 77 V
